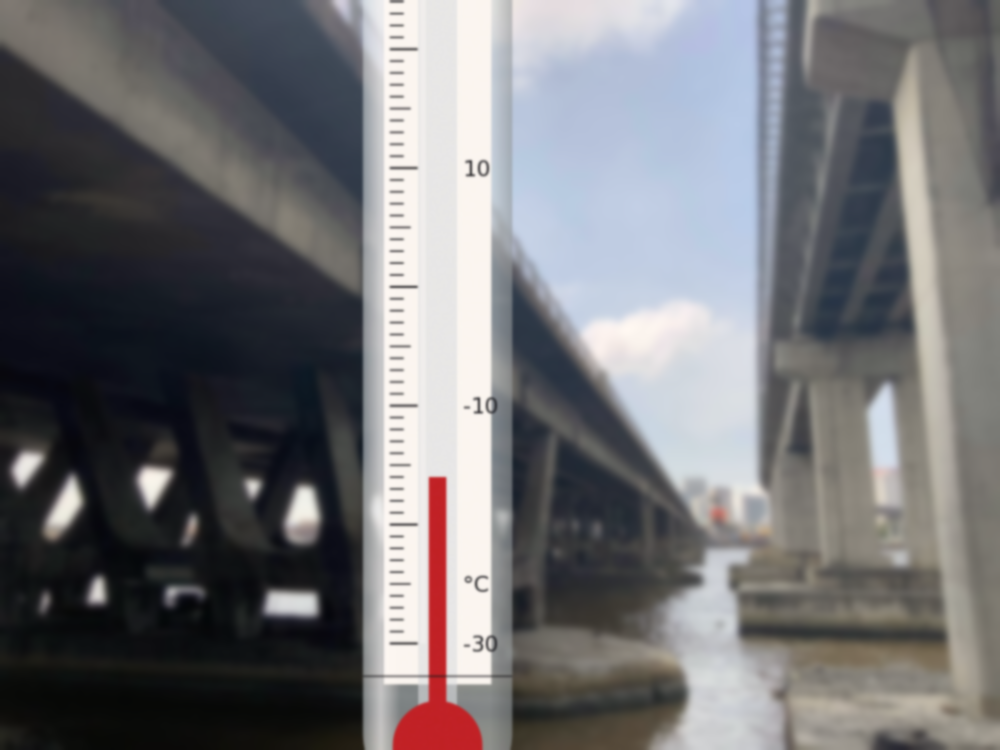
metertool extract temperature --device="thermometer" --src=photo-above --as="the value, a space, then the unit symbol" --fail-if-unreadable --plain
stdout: -16 °C
